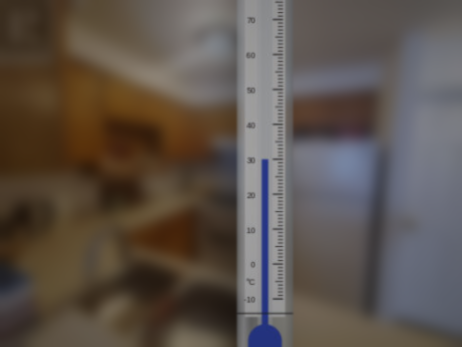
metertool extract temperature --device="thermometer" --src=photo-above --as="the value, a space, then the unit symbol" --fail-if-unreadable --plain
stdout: 30 °C
